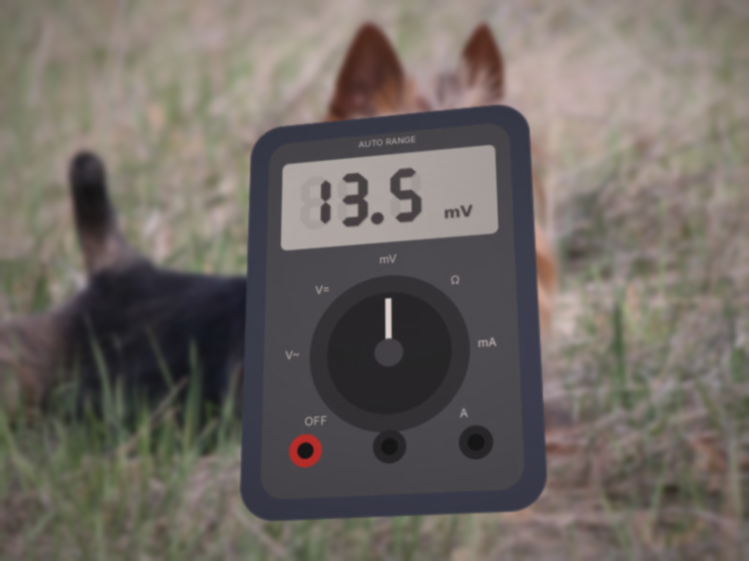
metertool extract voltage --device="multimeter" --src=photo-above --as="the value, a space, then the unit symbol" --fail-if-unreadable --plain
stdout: 13.5 mV
